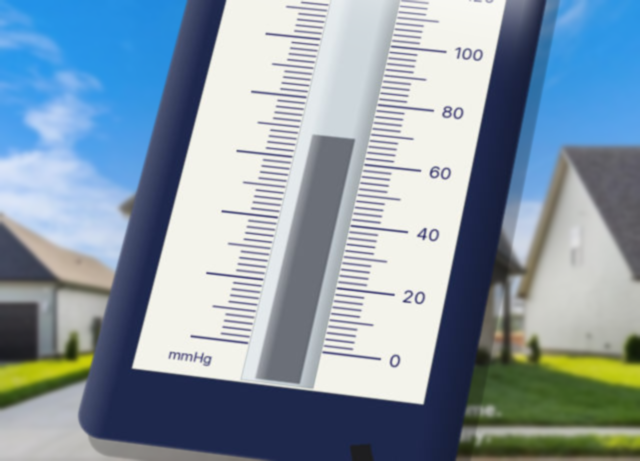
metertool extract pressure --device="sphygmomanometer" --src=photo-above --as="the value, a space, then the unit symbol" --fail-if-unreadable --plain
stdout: 68 mmHg
